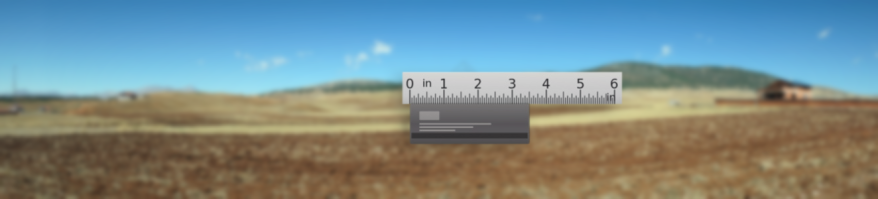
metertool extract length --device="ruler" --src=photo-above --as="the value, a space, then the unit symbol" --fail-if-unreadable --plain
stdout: 3.5 in
